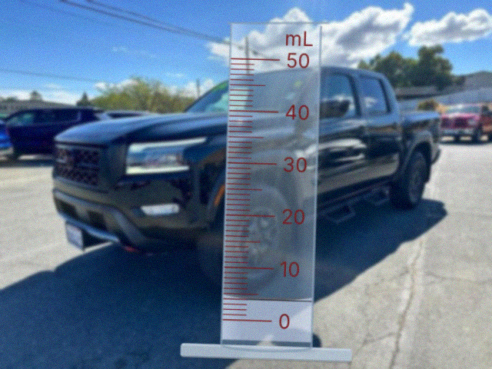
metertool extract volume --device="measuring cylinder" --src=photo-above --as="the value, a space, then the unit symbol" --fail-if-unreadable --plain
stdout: 4 mL
